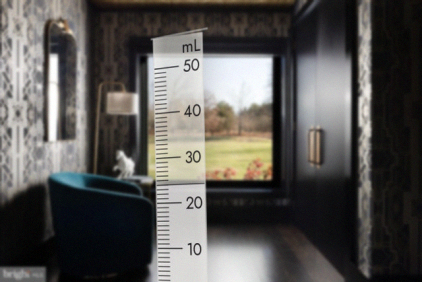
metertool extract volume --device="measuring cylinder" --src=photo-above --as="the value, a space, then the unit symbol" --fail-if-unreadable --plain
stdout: 24 mL
